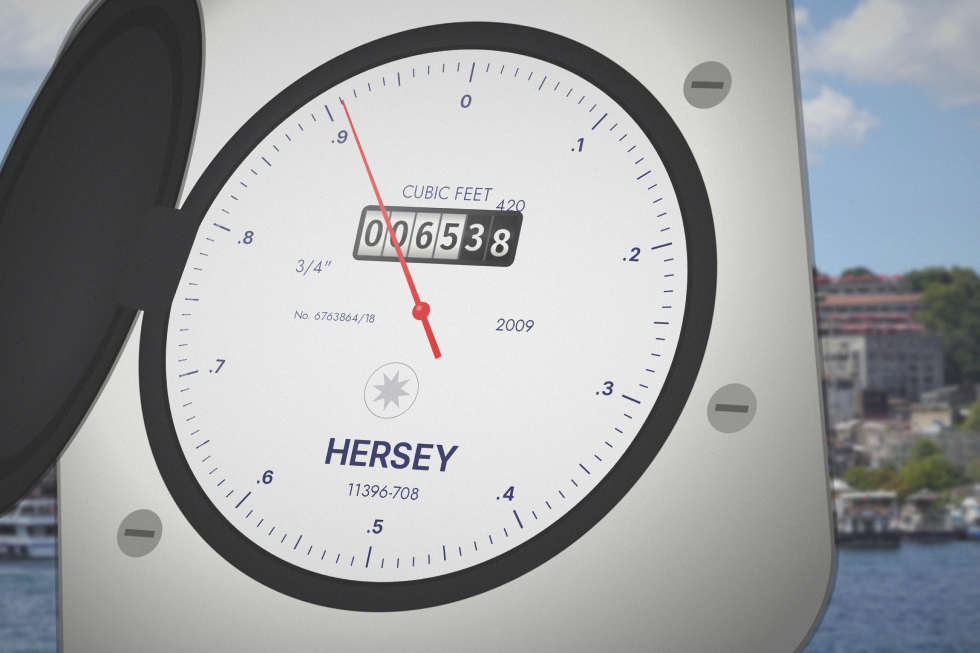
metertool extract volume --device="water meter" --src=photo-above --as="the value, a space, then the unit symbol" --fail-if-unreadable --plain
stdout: 6537.91 ft³
